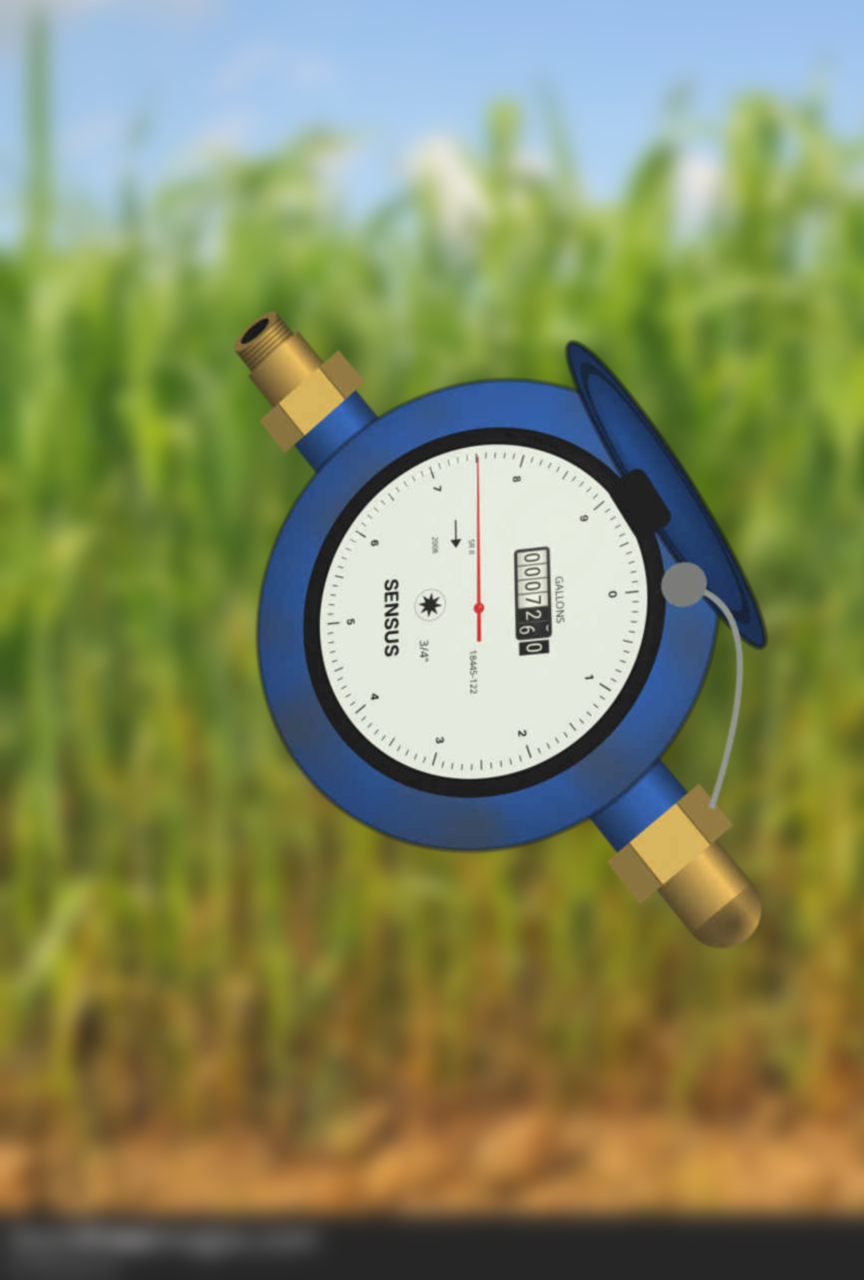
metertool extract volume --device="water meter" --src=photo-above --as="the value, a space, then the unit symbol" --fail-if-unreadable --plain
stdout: 7257.5 gal
